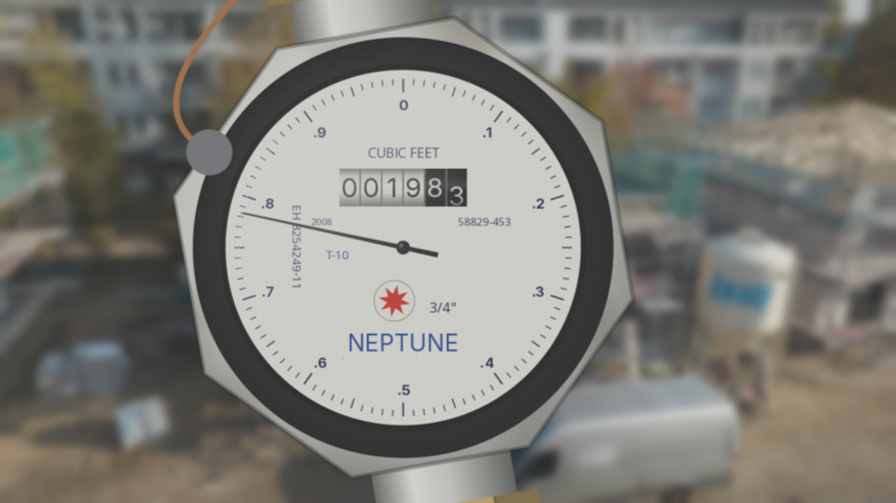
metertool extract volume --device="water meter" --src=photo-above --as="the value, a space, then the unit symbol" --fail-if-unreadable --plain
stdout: 1982.78 ft³
